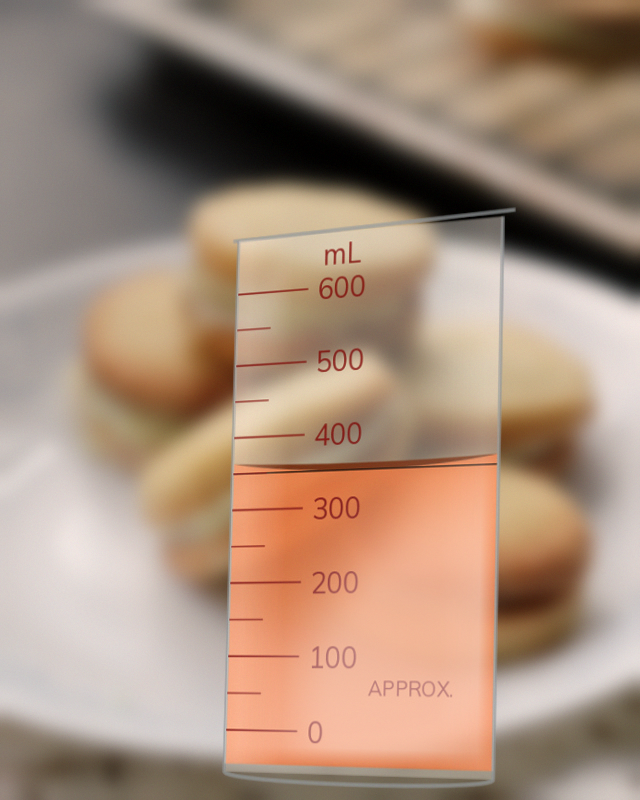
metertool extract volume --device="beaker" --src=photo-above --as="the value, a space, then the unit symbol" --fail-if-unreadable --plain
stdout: 350 mL
